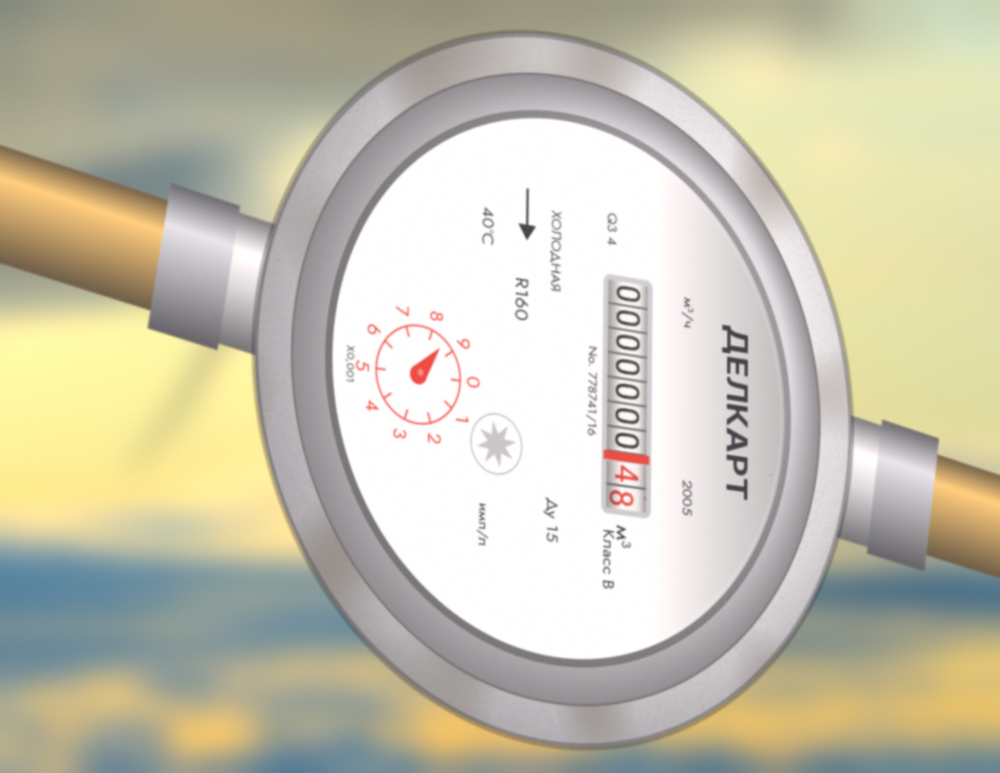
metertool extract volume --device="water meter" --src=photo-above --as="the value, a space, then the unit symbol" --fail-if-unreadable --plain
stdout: 0.478 m³
